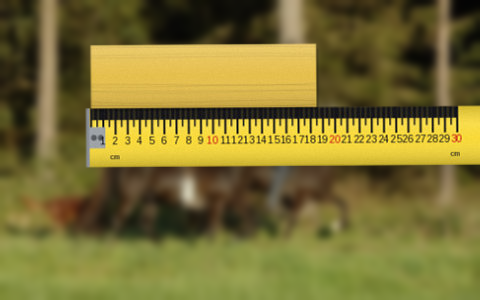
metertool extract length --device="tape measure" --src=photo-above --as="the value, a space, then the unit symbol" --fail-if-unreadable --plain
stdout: 18.5 cm
